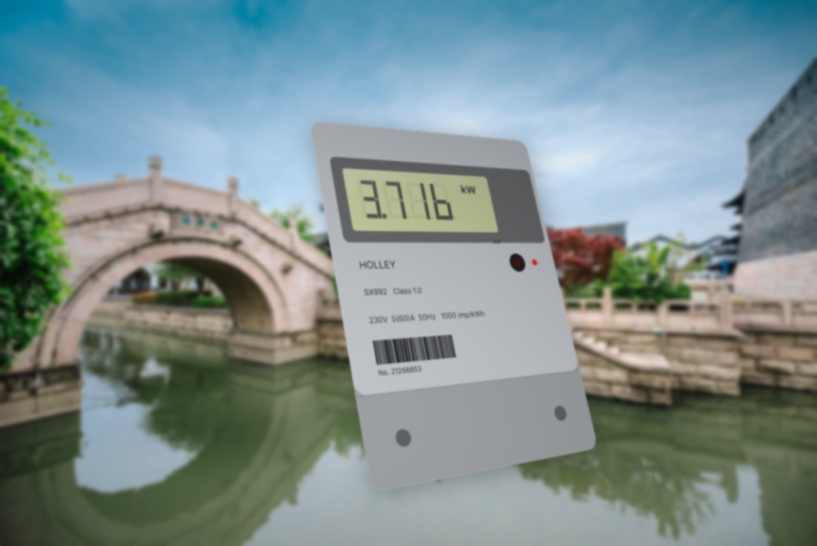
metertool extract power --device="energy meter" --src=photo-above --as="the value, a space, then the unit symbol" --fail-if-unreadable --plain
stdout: 3.716 kW
